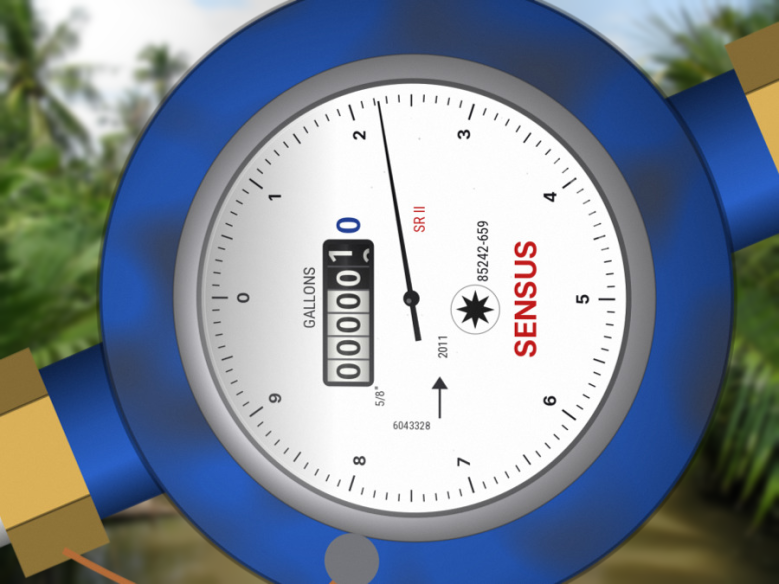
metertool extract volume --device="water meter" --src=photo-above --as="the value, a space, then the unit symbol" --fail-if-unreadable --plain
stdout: 12.2 gal
